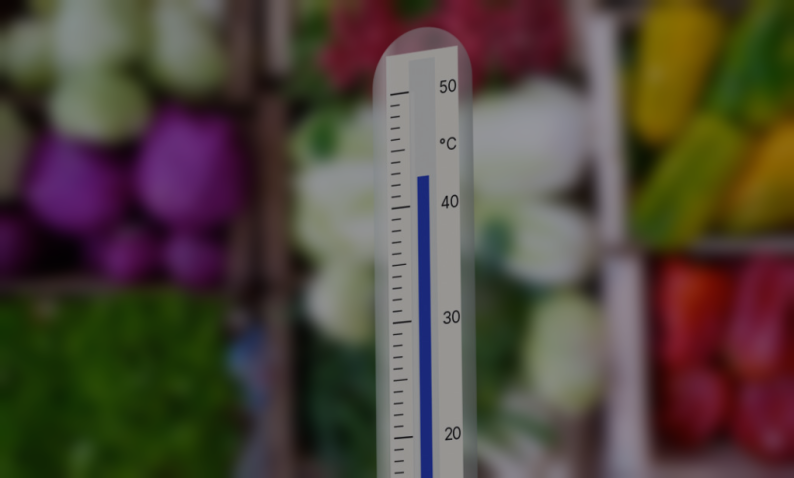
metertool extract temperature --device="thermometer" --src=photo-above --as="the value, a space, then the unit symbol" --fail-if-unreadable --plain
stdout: 42.5 °C
